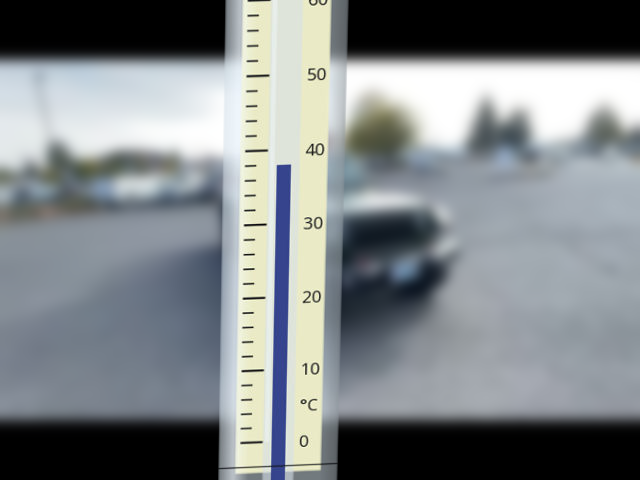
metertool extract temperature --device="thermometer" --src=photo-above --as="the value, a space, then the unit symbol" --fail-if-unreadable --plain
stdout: 38 °C
